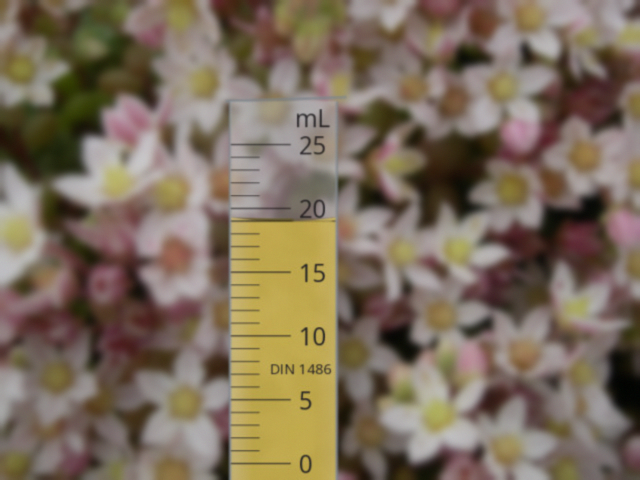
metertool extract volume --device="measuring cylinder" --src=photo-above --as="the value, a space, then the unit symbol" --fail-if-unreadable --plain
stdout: 19 mL
